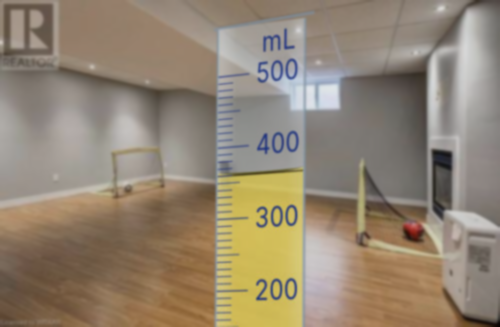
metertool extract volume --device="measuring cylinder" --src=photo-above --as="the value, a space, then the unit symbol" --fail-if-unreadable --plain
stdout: 360 mL
